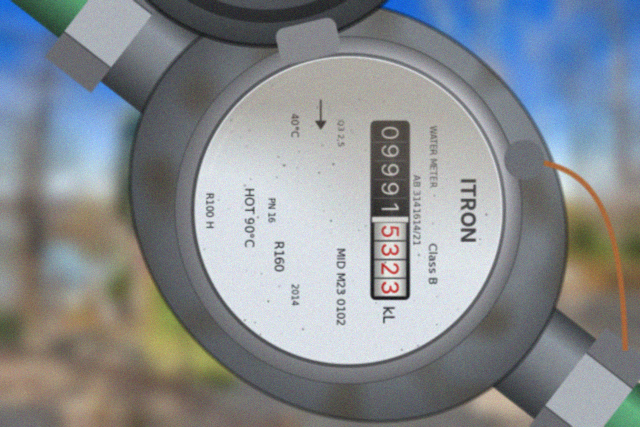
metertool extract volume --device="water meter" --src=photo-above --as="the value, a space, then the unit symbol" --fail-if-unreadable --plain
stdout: 9991.5323 kL
